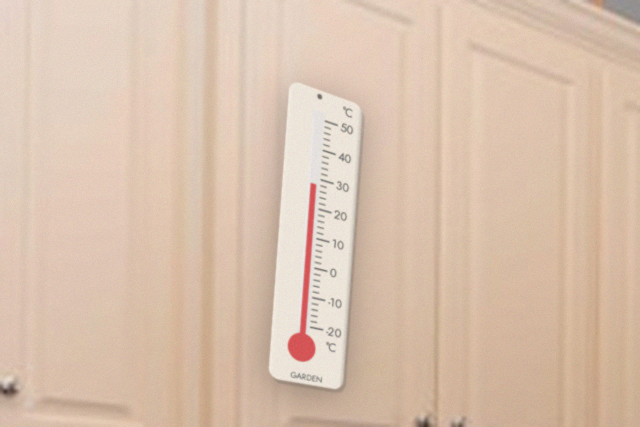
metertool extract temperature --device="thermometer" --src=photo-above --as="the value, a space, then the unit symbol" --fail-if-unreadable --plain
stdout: 28 °C
